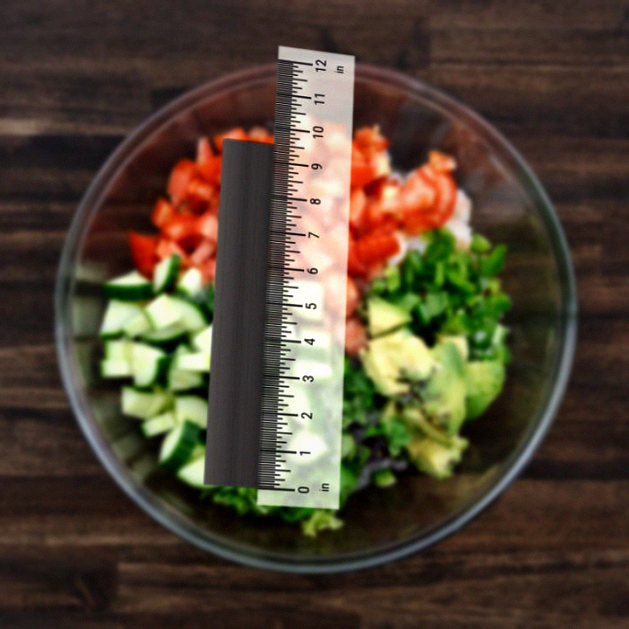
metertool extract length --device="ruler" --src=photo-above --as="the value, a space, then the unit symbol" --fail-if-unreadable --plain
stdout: 9.5 in
